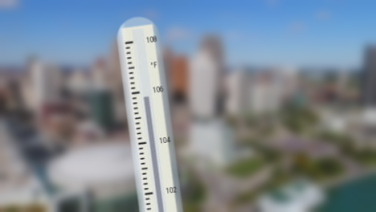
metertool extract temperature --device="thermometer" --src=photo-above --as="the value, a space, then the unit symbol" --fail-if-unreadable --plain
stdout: 105.8 °F
